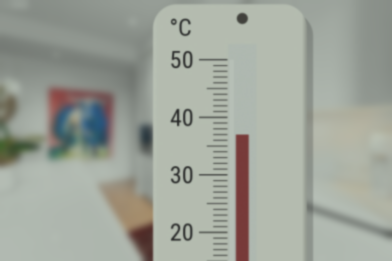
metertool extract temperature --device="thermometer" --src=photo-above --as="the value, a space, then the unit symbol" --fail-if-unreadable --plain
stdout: 37 °C
